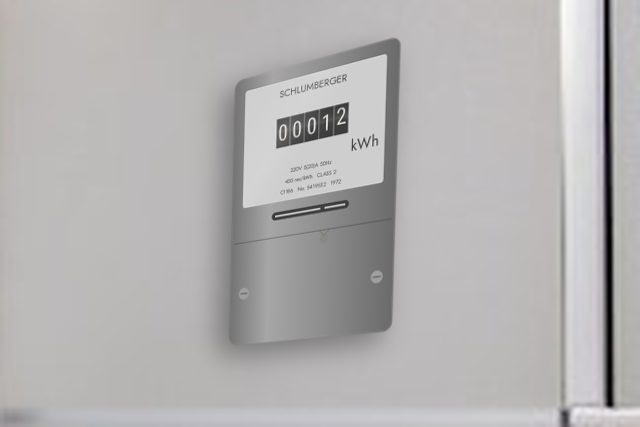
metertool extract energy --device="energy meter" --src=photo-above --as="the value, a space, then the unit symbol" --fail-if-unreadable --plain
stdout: 12 kWh
